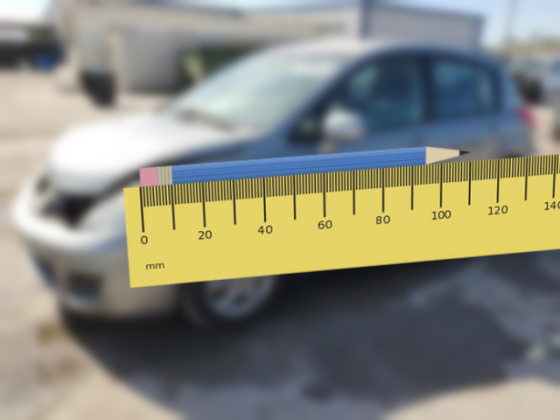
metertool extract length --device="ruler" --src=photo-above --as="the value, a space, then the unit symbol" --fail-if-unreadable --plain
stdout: 110 mm
